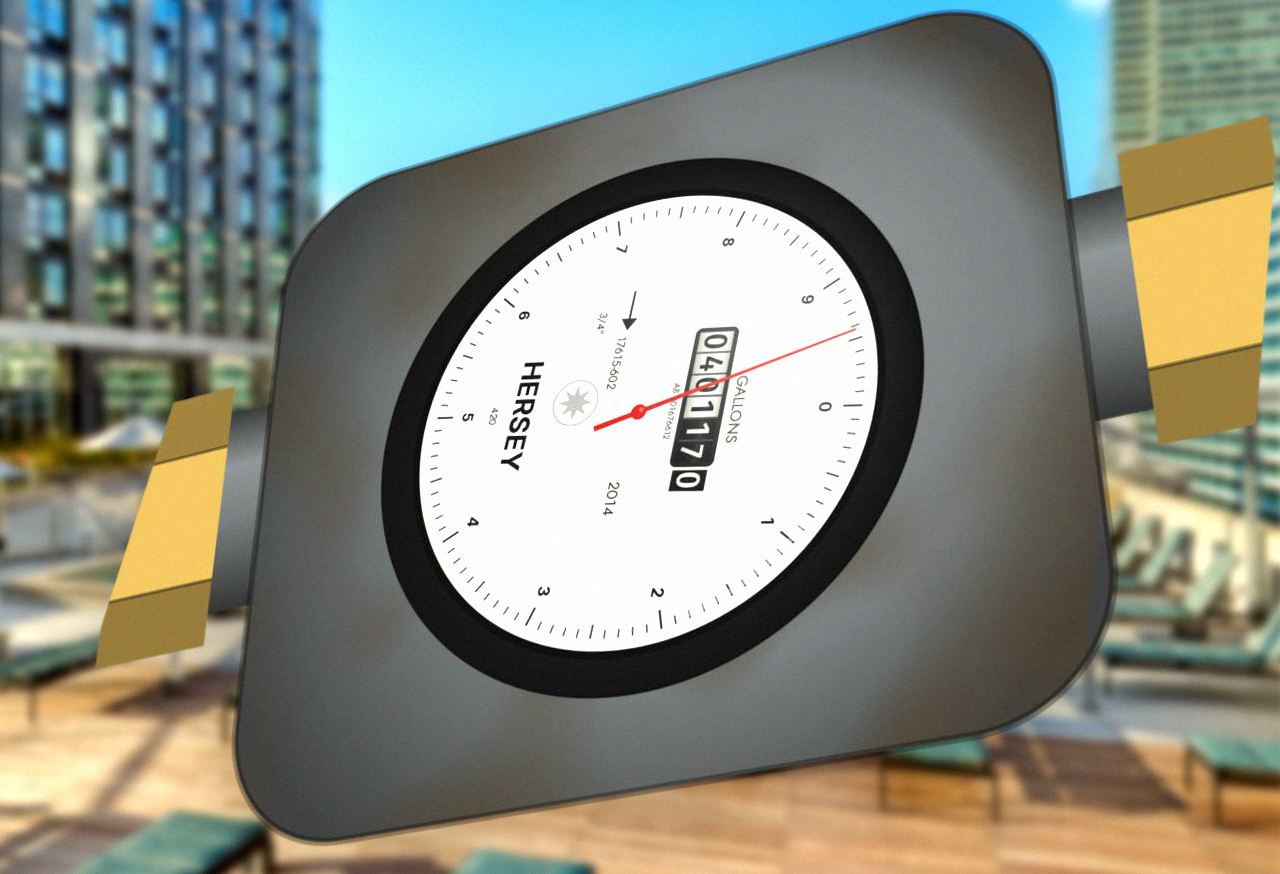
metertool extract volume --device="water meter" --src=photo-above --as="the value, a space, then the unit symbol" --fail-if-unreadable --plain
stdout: 401169.4 gal
